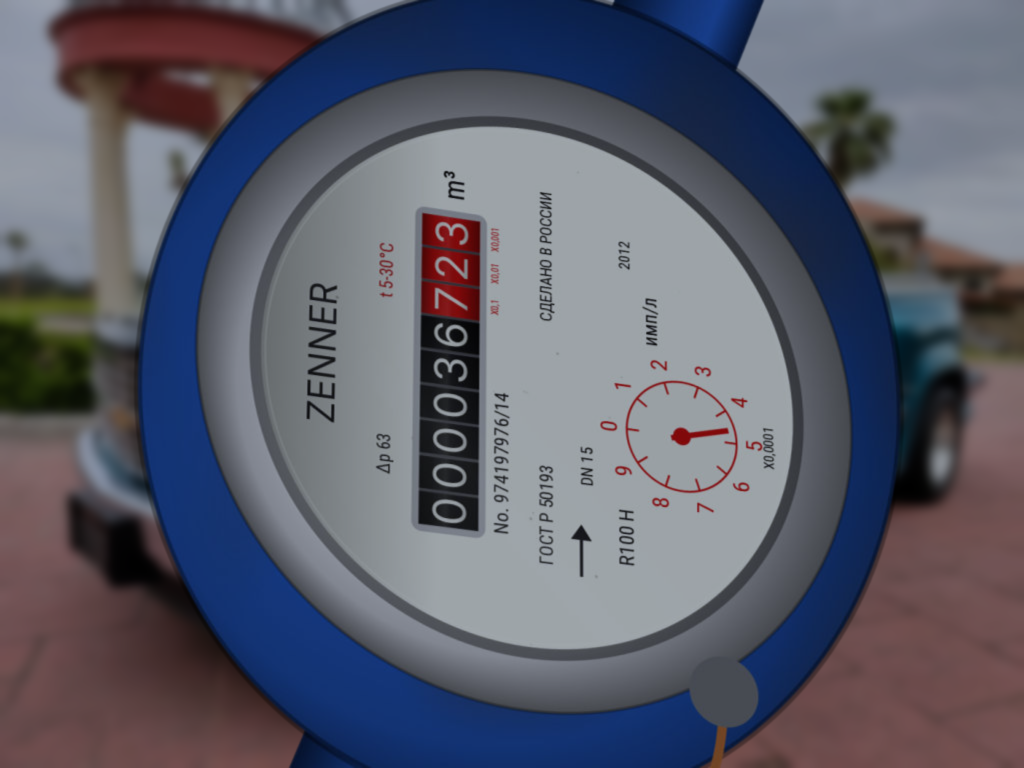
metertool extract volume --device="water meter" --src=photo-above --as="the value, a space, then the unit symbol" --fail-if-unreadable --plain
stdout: 36.7234 m³
